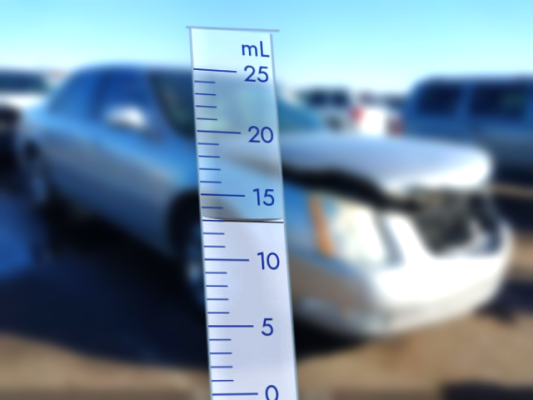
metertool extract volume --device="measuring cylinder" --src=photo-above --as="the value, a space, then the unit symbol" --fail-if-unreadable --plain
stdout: 13 mL
